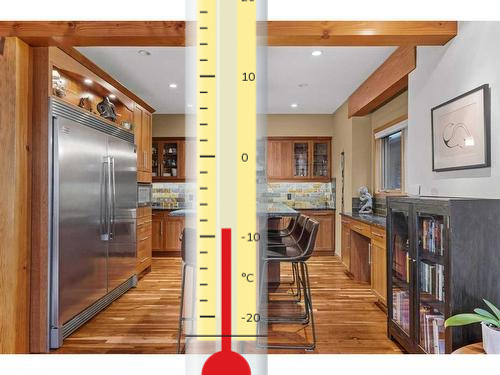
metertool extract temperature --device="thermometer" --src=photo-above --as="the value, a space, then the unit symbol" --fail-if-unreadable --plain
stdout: -9 °C
